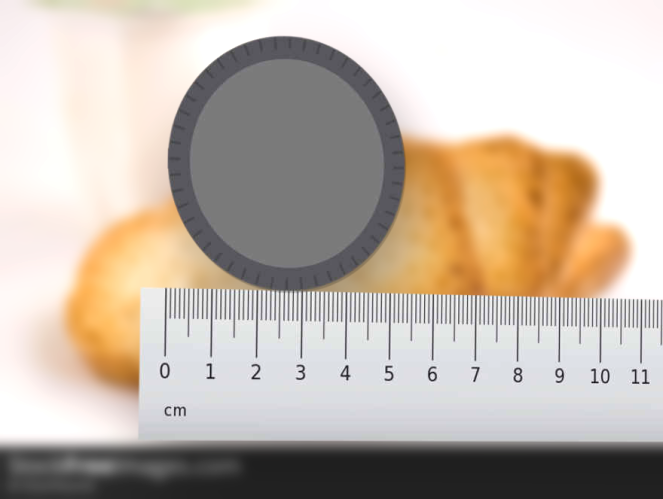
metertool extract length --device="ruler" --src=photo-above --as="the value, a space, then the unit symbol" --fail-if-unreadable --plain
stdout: 5.3 cm
